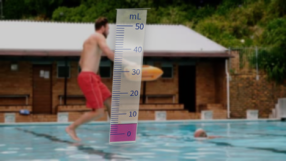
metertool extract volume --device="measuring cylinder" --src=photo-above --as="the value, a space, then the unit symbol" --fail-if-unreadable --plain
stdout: 5 mL
